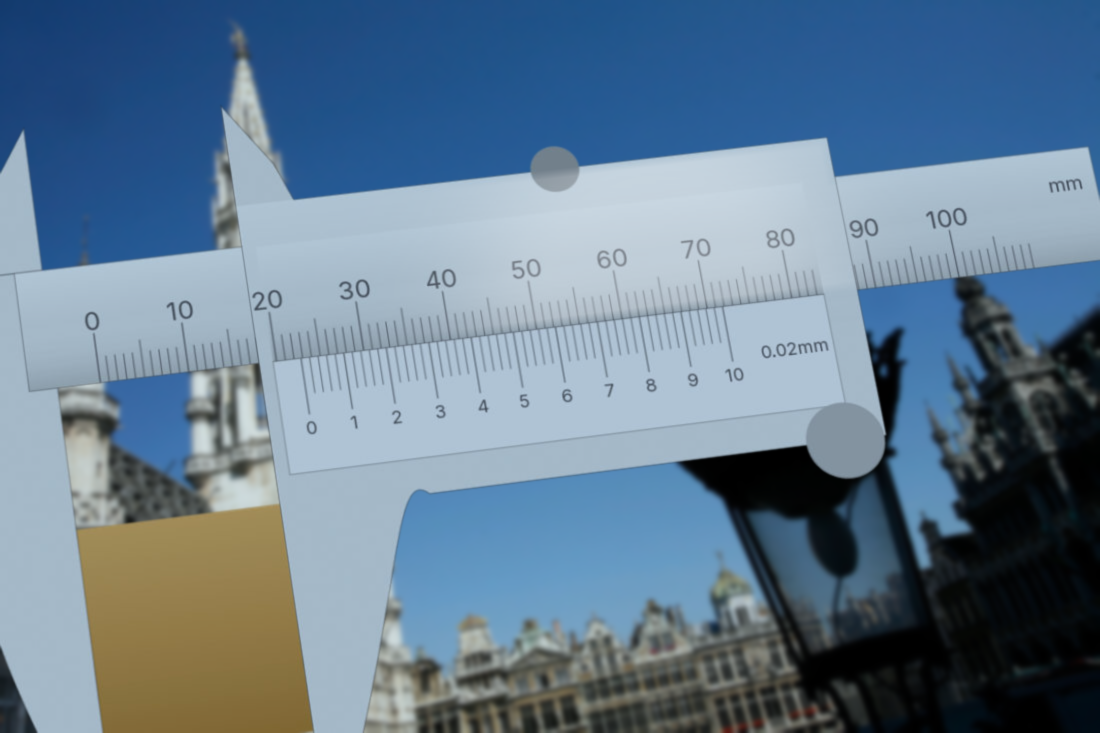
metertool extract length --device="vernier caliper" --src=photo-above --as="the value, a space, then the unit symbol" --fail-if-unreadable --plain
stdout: 22.8 mm
